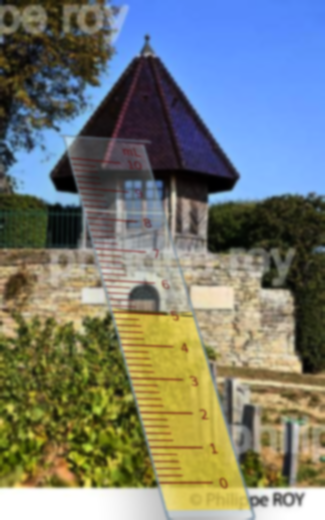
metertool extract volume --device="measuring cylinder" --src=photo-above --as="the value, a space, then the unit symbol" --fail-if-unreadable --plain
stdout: 5 mL
